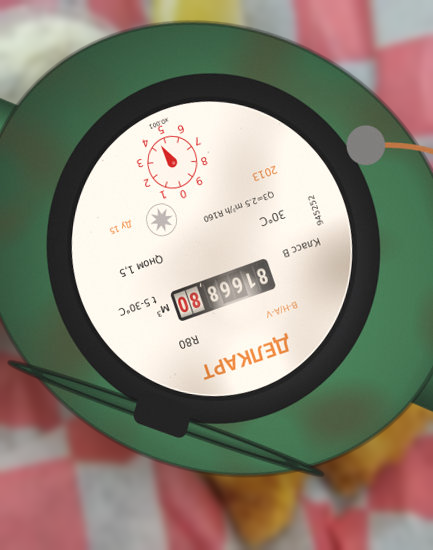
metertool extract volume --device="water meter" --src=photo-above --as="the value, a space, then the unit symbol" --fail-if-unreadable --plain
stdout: 81668.804 m³
